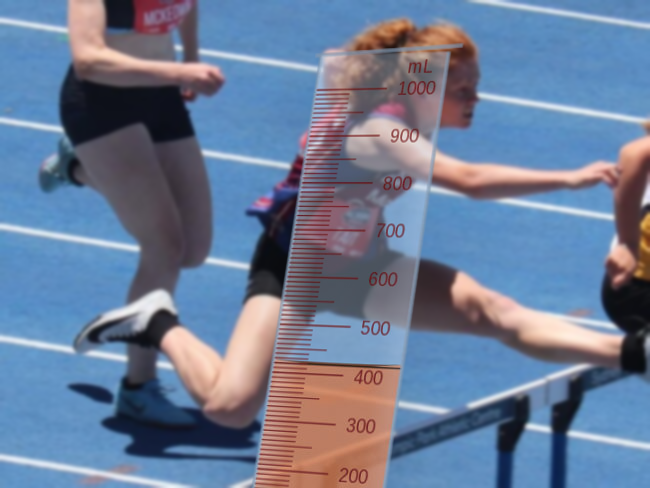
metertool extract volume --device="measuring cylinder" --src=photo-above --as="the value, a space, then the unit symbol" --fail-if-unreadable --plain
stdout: 420 mL
